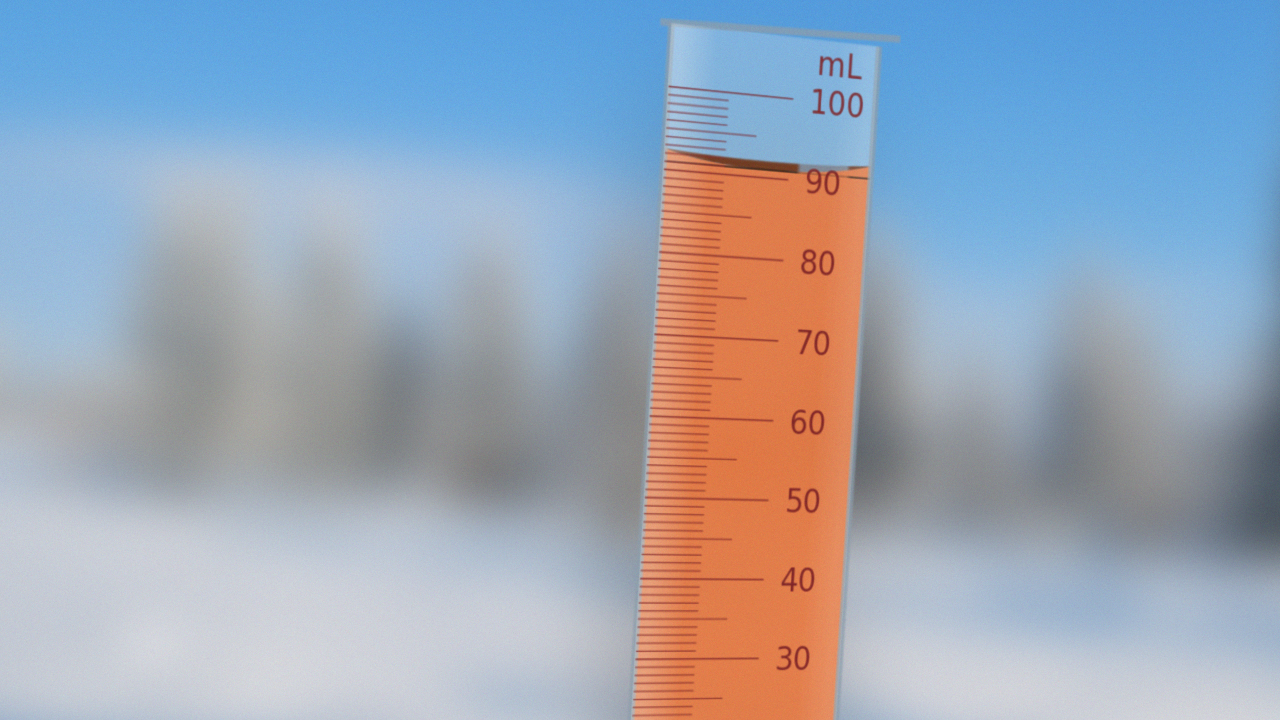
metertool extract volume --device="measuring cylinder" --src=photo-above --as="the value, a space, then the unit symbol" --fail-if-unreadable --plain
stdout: 91 mL
